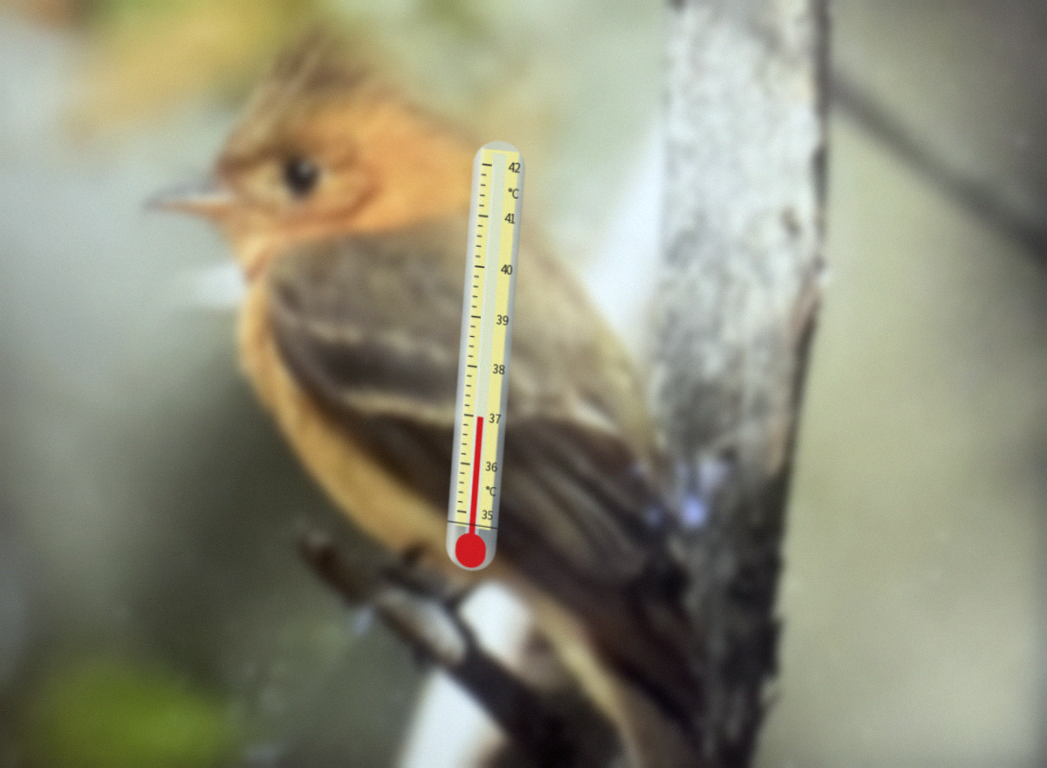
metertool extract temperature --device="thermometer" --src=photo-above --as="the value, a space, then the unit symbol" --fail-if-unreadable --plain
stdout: 37 °C
